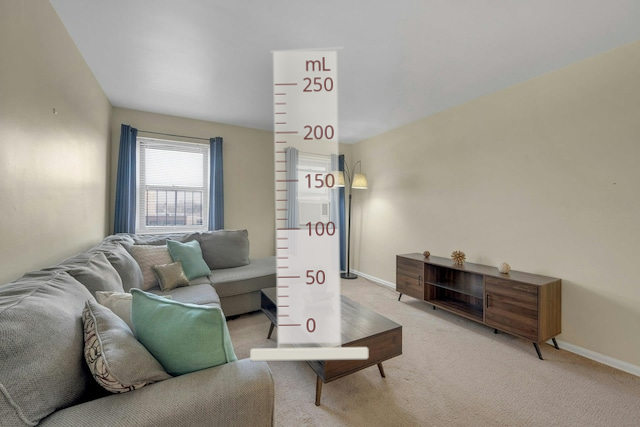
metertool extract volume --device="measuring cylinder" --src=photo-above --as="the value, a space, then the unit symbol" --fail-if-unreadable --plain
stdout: 100 mL
